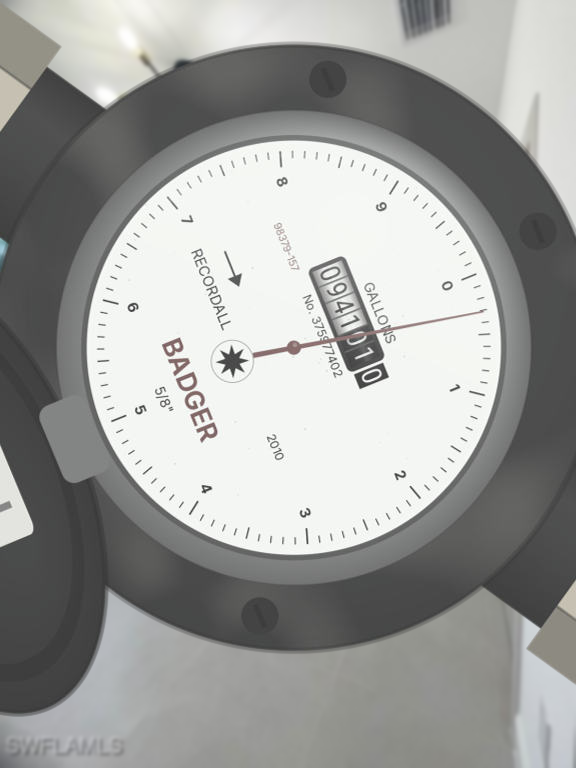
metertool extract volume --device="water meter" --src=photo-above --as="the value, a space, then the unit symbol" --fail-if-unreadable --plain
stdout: 941010.3 gal
